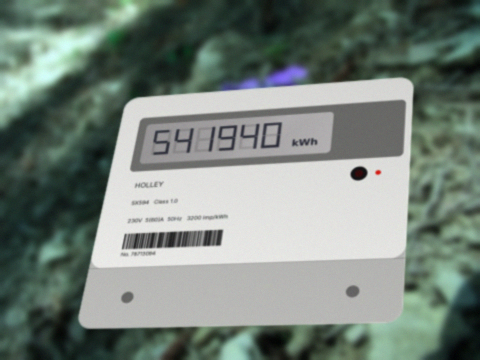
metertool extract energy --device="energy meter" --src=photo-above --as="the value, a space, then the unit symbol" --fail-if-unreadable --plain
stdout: 541940 kWh
